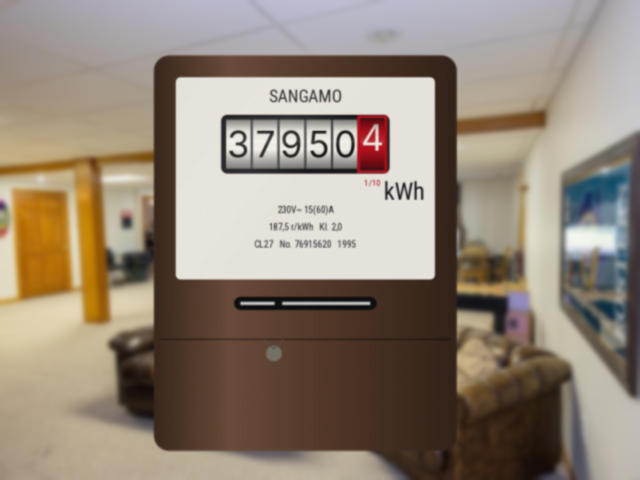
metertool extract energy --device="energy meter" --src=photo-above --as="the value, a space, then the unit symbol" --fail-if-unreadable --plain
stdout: 37950.4 kWh
